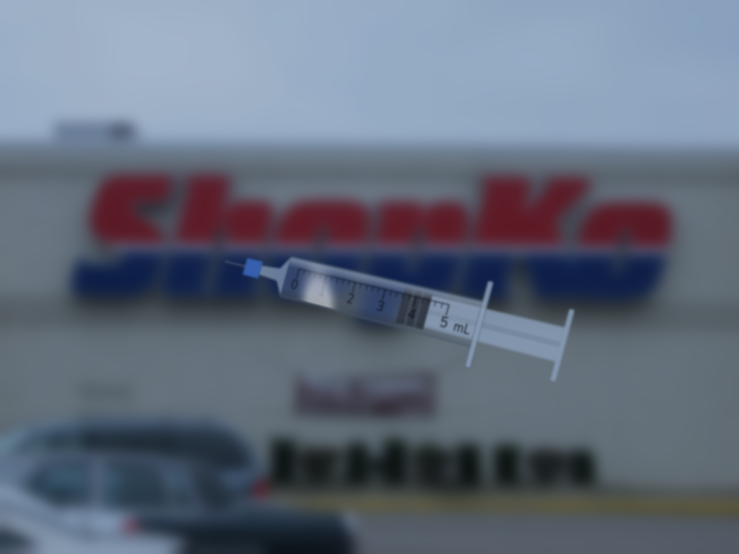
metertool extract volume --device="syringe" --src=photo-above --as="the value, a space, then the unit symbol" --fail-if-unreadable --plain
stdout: 3.6 mL
